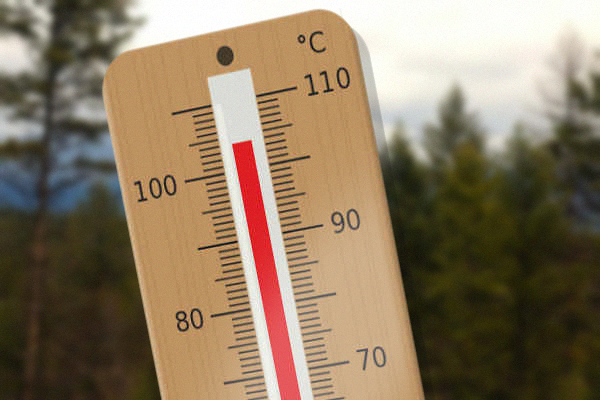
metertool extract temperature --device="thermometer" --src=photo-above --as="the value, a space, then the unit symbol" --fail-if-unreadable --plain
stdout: 104 °C
